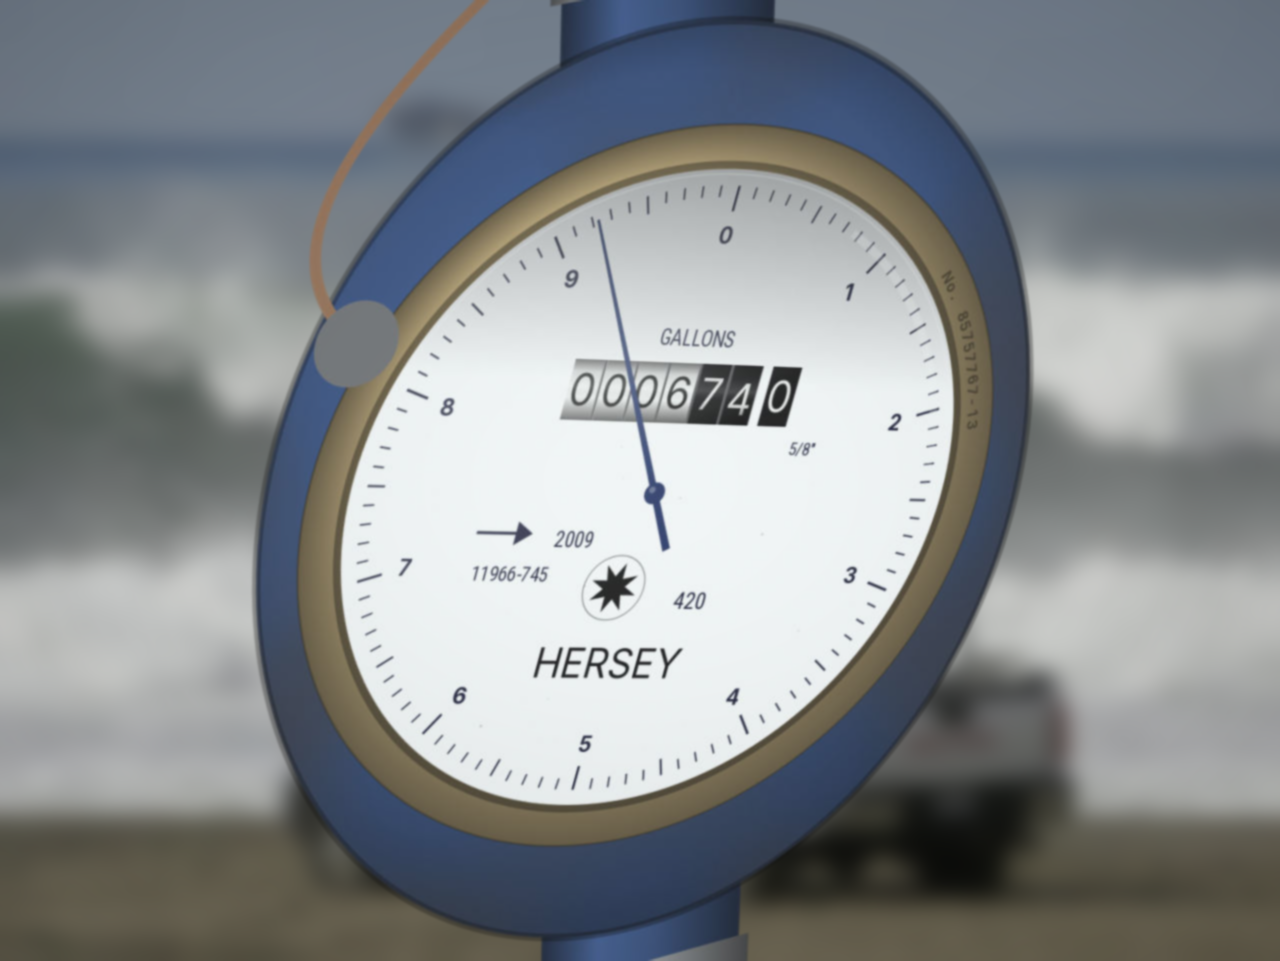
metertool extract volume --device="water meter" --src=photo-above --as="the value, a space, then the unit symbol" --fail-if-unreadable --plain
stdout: 6739.2 gal
